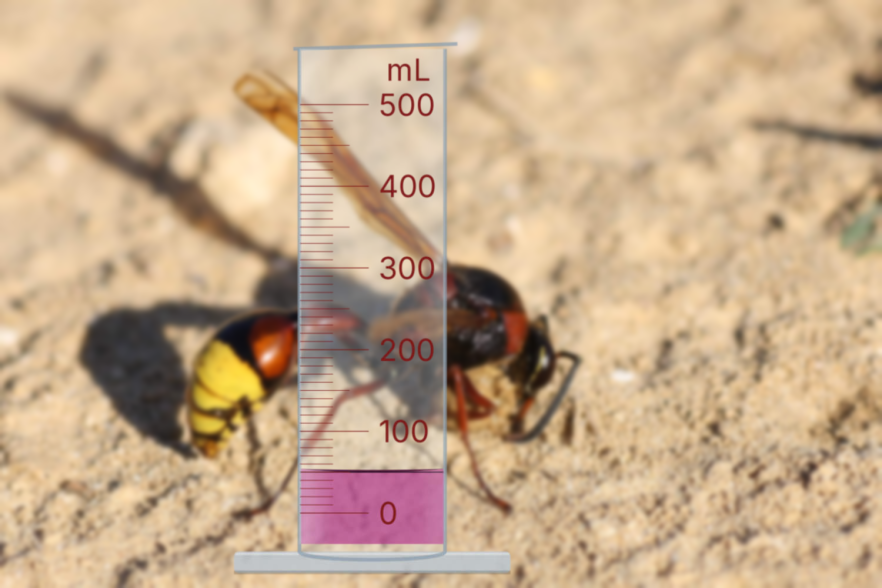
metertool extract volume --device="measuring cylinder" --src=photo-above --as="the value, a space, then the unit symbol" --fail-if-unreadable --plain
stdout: 50 mL
